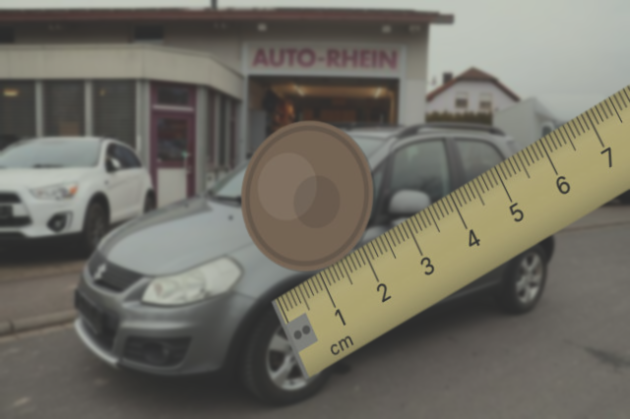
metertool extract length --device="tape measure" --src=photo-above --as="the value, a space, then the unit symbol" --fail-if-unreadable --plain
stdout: 2.8 cm
